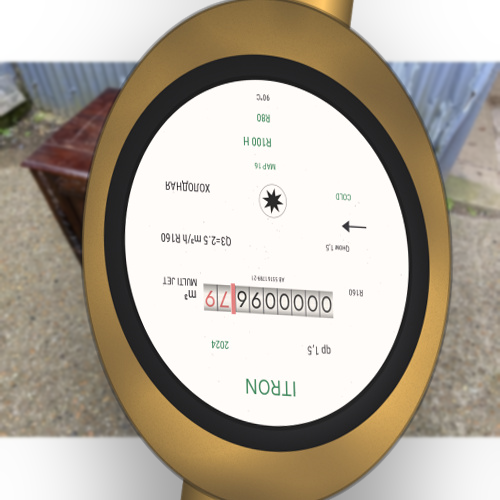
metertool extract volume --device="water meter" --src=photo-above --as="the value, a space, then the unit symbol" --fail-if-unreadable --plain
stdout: 96.79 m³
